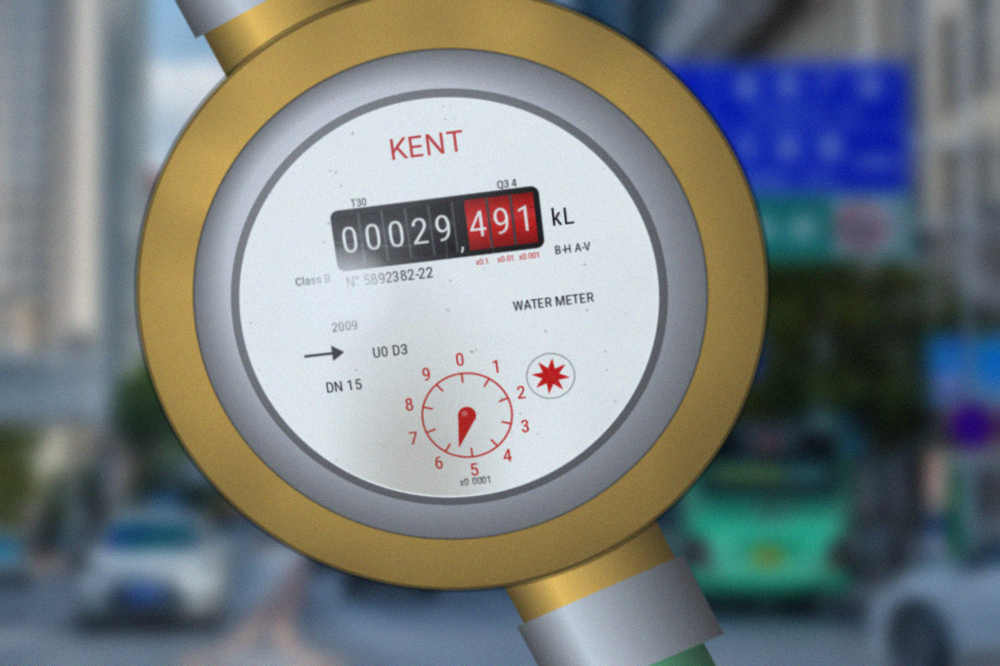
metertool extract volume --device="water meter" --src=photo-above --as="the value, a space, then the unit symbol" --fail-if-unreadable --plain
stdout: 29.4915 kL
